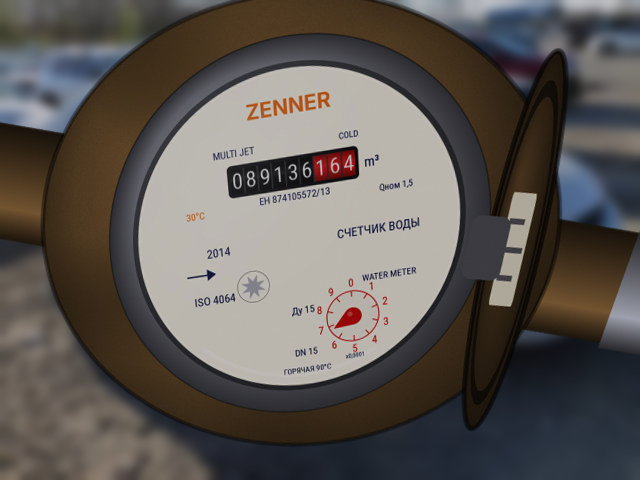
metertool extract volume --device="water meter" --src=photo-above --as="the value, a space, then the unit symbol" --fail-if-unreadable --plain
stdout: 89136.1646 m³
